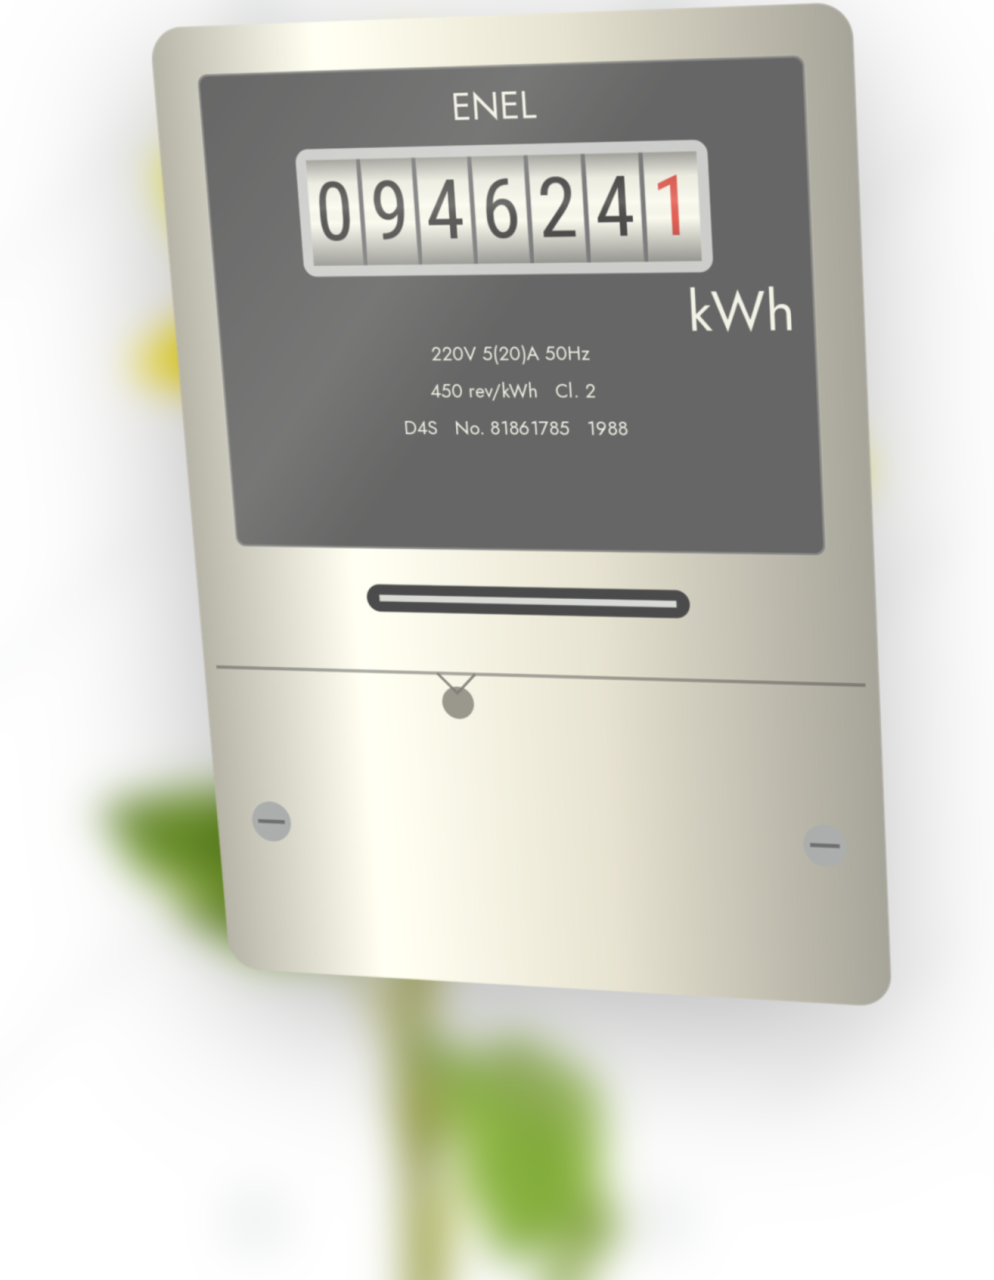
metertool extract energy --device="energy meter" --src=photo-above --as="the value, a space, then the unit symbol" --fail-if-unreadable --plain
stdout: 94624.1 kWh
